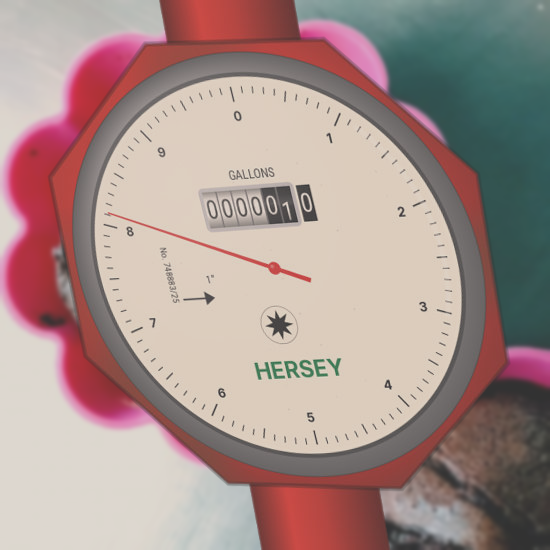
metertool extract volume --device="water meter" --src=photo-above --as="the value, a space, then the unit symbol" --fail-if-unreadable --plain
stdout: 8.1 gal
